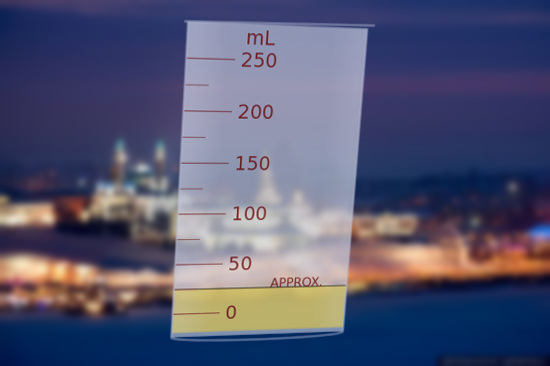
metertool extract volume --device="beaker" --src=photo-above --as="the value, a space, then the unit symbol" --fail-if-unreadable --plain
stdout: 25 mL
